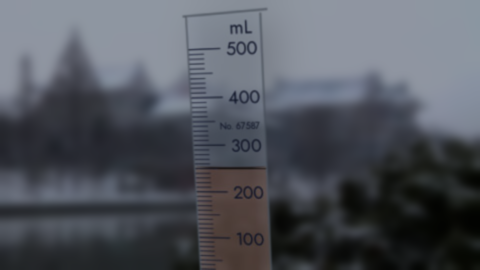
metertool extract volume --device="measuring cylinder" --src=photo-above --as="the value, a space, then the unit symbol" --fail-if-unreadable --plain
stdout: 250 mL
